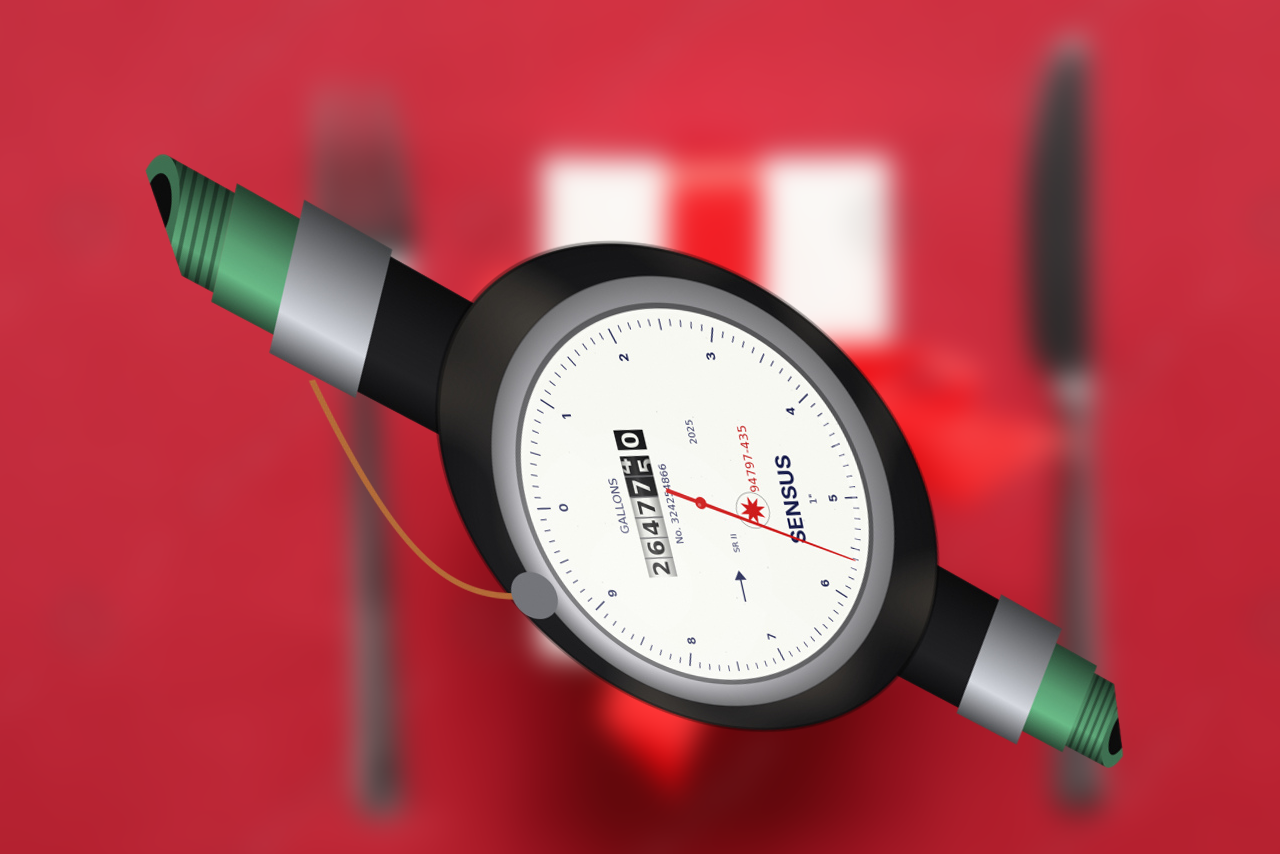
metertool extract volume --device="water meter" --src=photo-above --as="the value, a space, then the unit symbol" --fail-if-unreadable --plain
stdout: 2647745.6 gal
